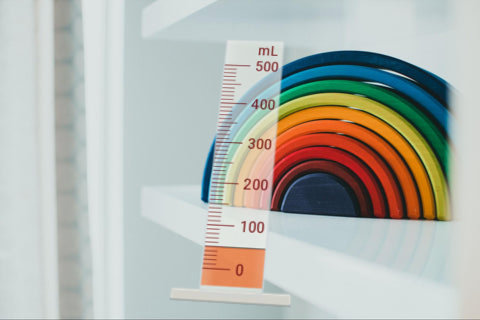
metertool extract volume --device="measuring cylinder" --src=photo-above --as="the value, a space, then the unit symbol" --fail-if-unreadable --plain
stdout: 50 mL
